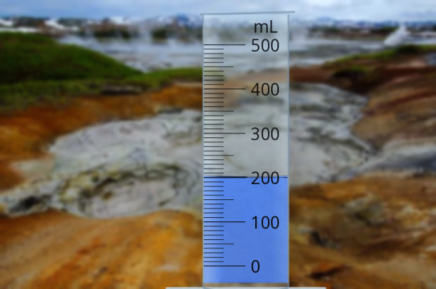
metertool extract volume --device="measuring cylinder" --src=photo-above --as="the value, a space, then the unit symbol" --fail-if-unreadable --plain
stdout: 200 mL
